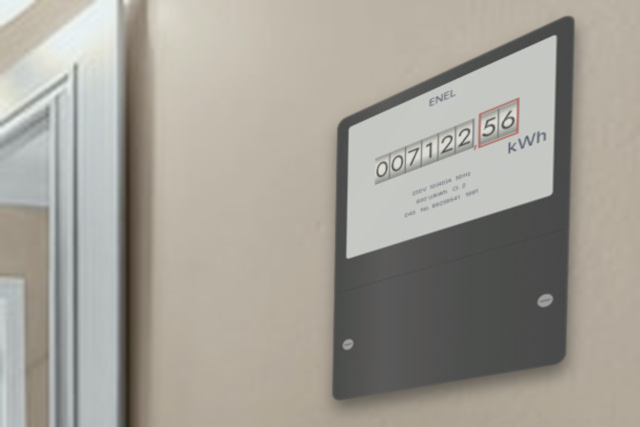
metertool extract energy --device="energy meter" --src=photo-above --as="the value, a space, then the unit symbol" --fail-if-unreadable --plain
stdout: 7122.56 kWh
